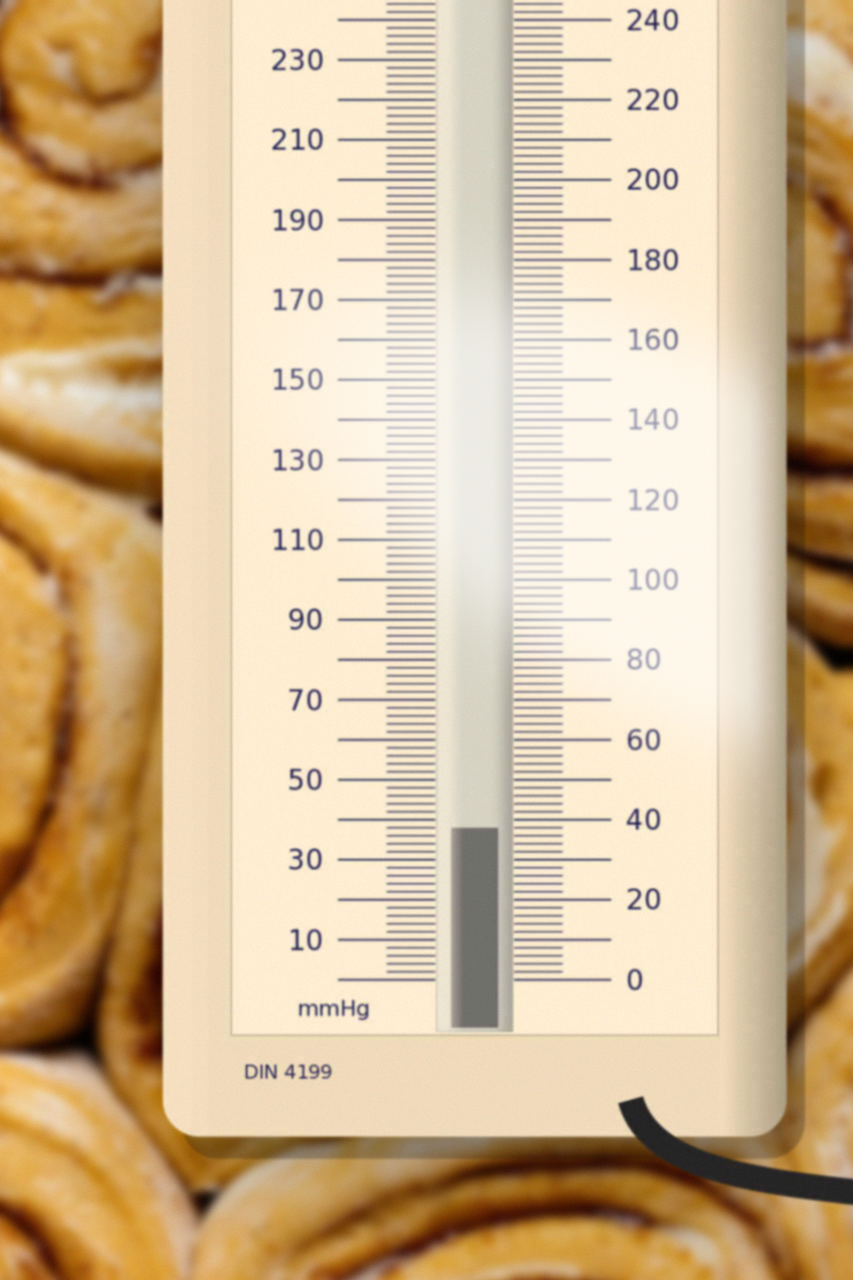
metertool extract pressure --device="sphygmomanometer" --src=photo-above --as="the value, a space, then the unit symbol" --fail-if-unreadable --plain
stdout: 38 mmHg
